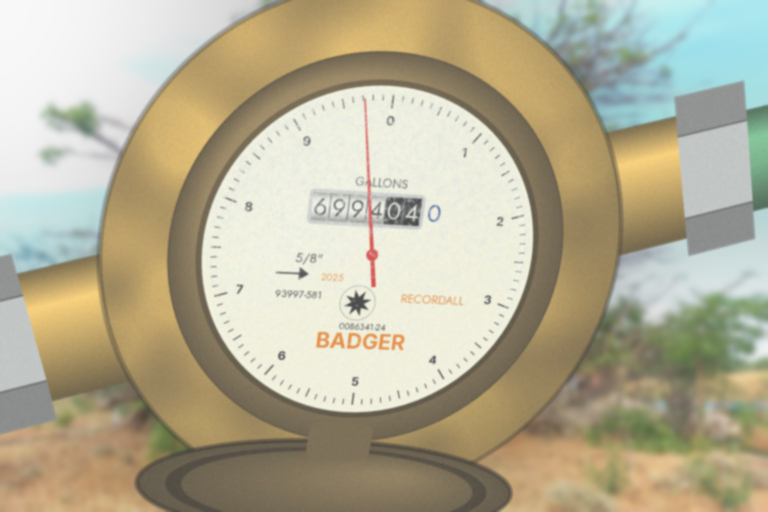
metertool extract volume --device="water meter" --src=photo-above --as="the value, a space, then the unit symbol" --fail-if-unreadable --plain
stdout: 6994039.7 gal
